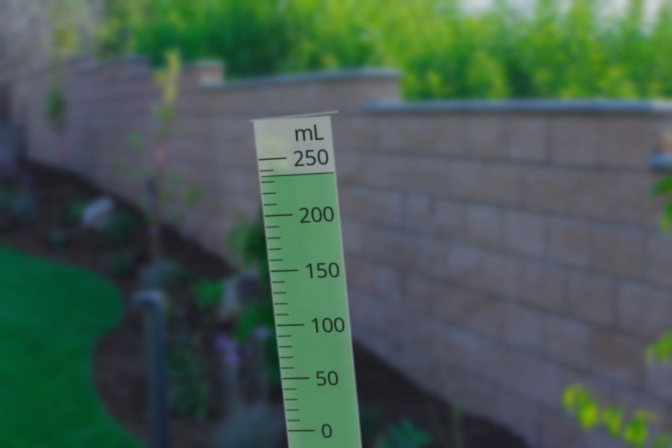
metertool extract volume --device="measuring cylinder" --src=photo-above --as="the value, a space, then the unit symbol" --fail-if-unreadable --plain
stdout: 235 mL
